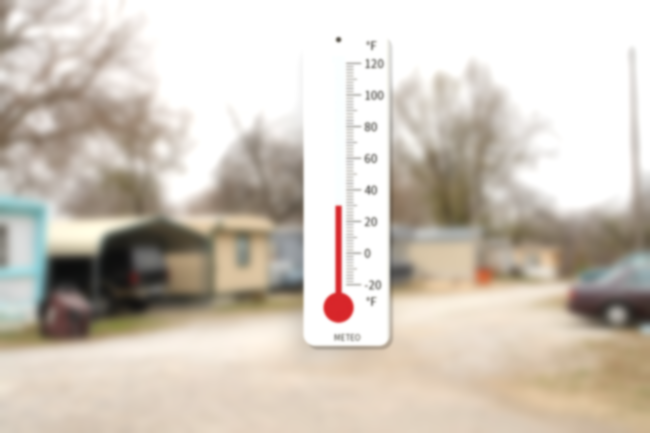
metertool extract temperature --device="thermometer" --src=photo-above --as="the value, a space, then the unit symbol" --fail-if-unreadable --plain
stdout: 30 °F
